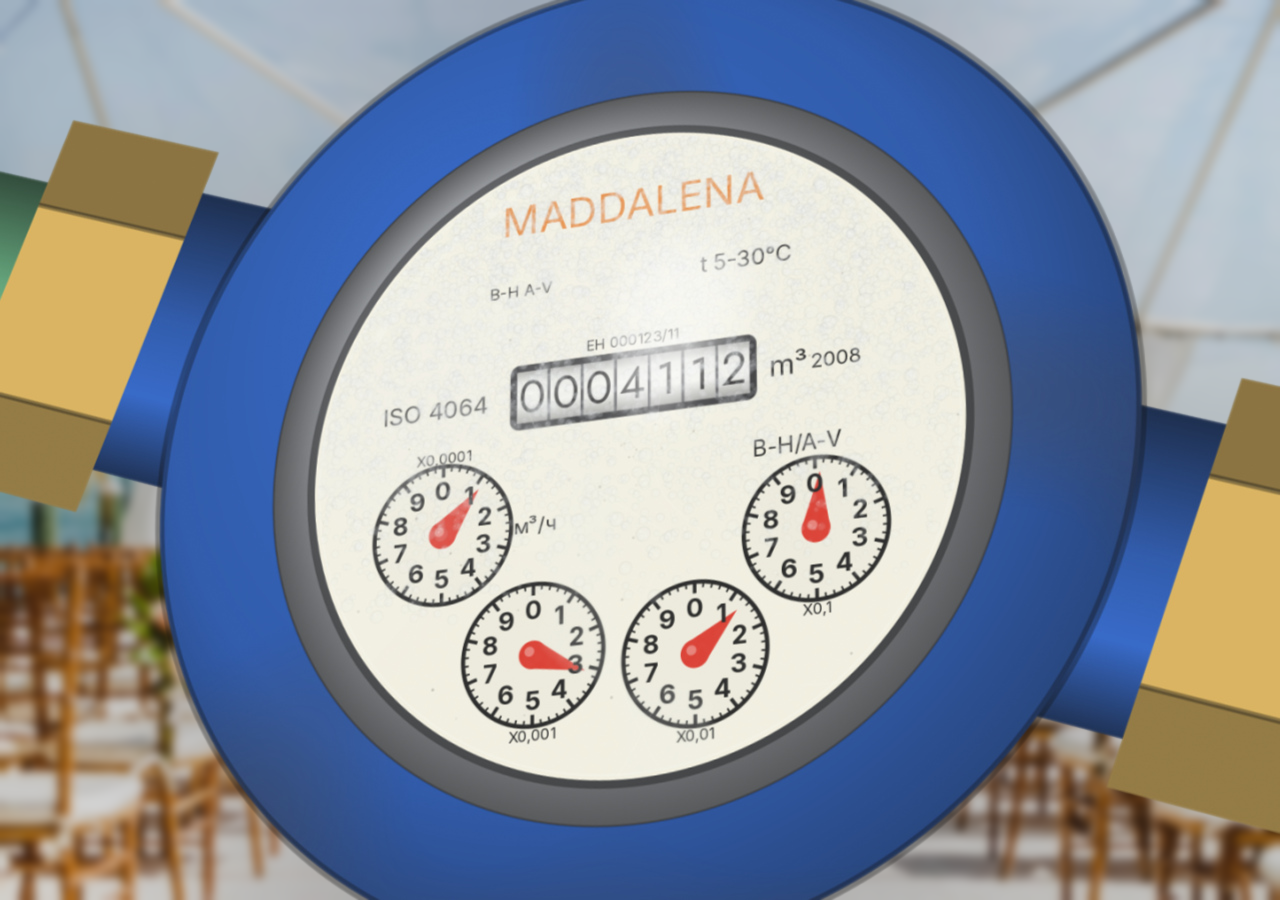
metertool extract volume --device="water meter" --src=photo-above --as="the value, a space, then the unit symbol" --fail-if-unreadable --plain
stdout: 4112.0131 m³
